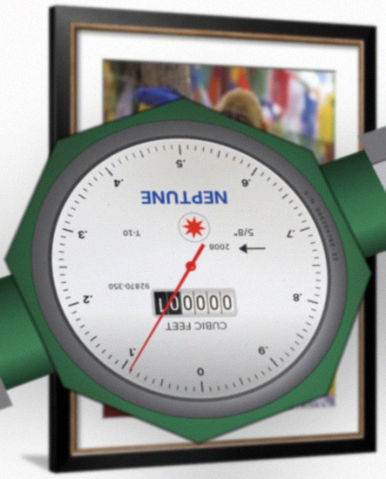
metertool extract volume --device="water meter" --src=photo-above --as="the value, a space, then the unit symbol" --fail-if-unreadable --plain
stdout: 1.09 ft³
